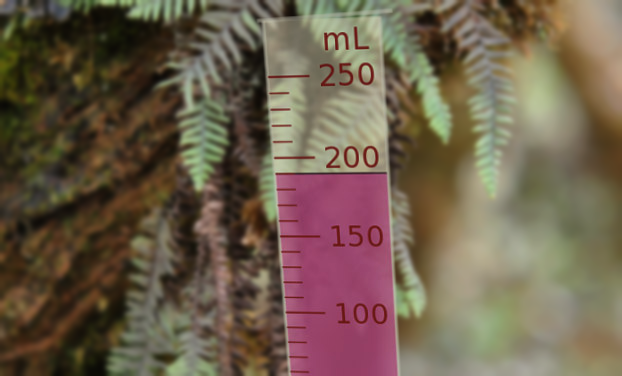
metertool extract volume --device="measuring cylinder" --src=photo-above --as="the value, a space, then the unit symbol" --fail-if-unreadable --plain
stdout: 190 mL
